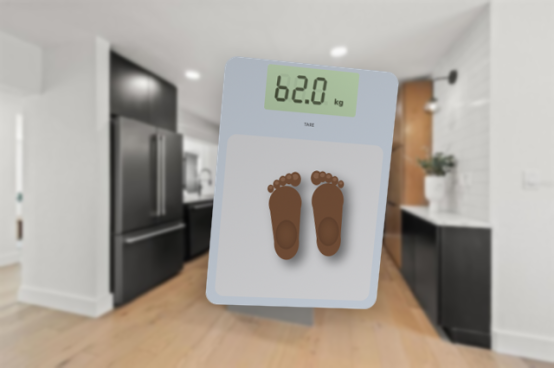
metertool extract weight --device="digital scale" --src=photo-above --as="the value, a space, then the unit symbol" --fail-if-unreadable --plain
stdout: 62.0 kg
